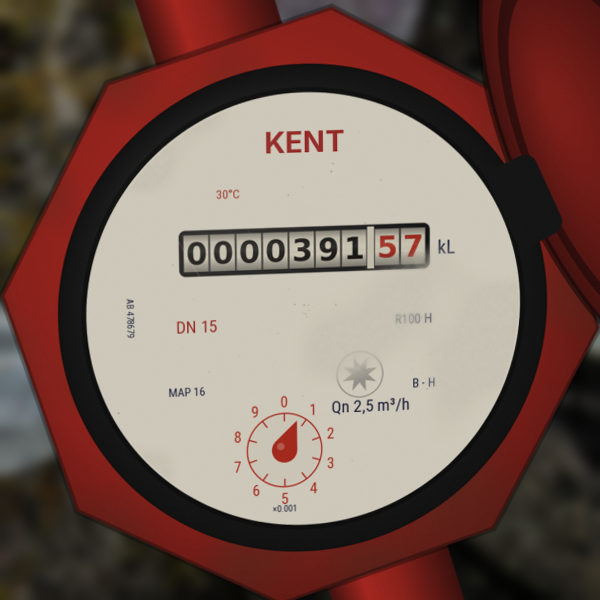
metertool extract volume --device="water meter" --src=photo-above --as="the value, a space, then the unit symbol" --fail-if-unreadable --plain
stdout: 391.570 kL
